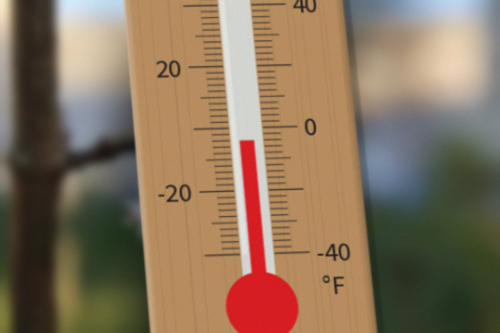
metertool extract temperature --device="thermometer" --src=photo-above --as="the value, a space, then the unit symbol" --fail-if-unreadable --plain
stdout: -4 °F
